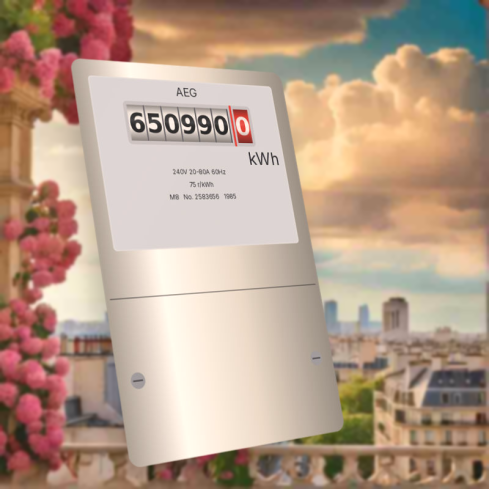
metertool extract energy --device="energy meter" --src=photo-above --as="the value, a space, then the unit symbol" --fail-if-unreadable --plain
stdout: 650990.0 kWh
